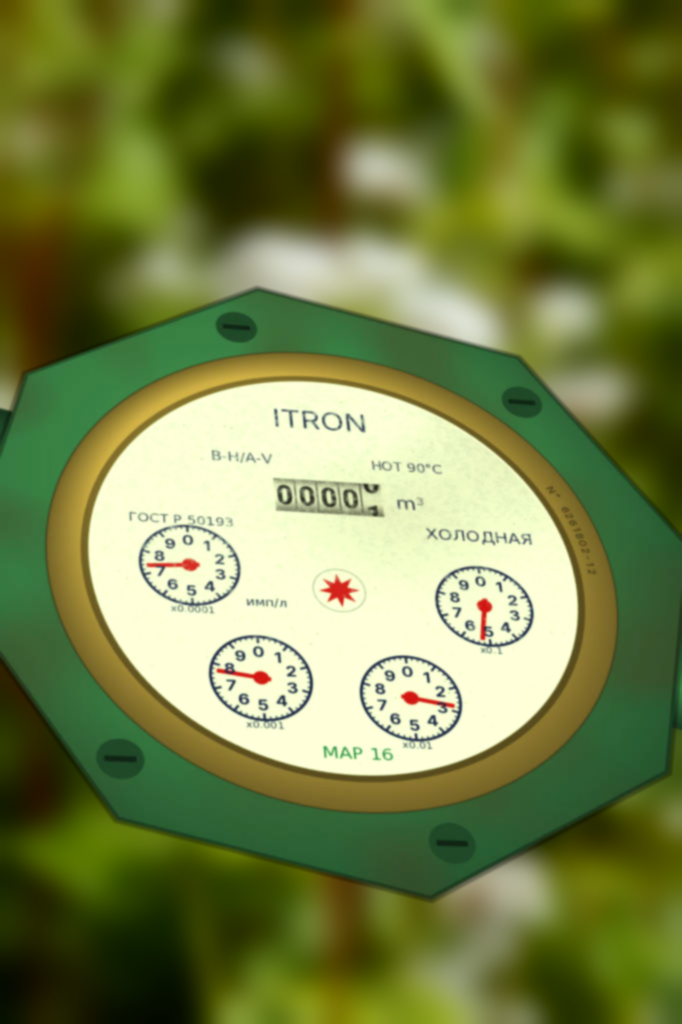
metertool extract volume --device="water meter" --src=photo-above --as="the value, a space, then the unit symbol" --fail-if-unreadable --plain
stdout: 0.5277 m³
